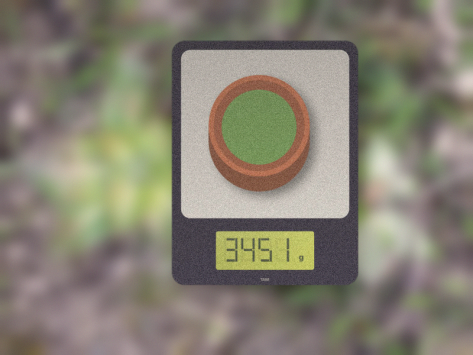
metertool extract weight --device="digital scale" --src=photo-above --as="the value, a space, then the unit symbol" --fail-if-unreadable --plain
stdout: 3451 g
